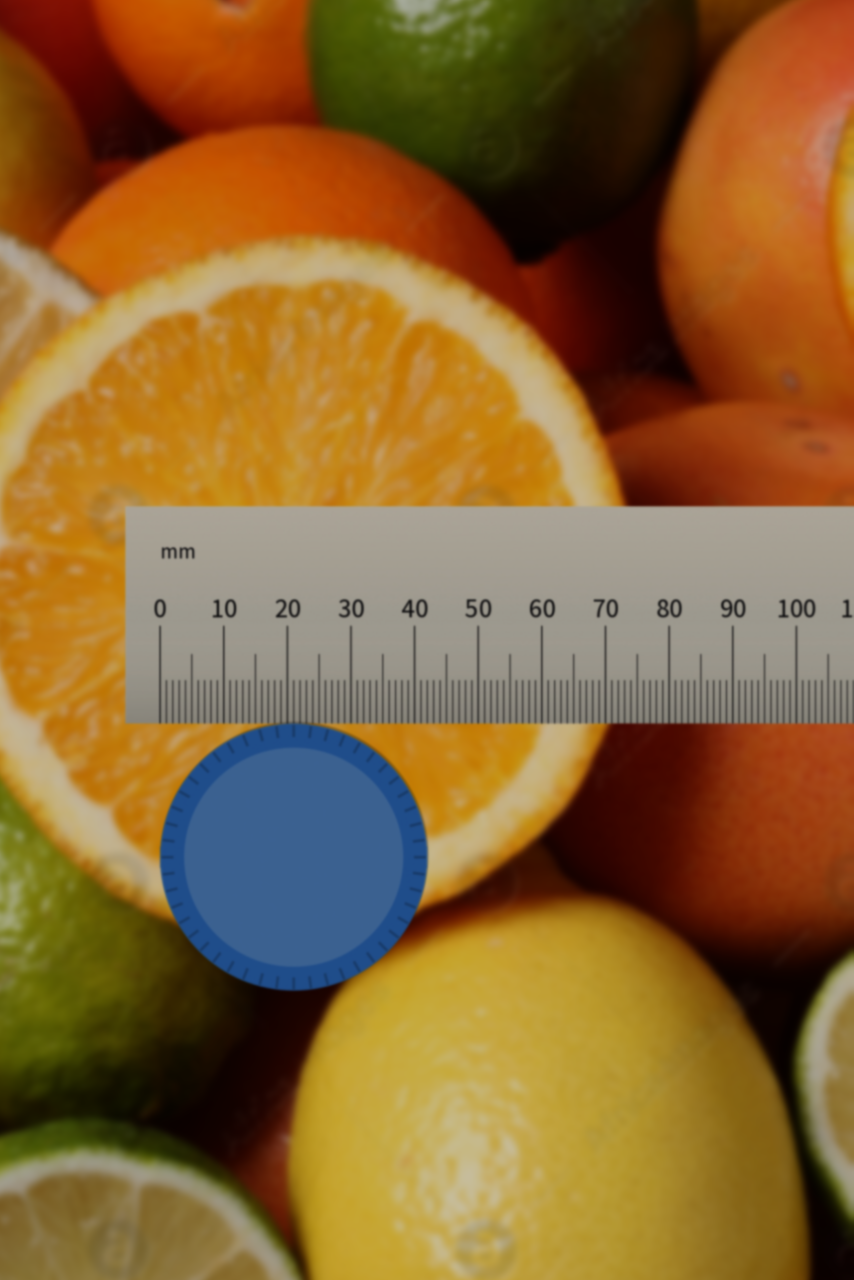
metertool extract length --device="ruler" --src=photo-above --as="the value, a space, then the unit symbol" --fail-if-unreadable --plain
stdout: 42 mm
